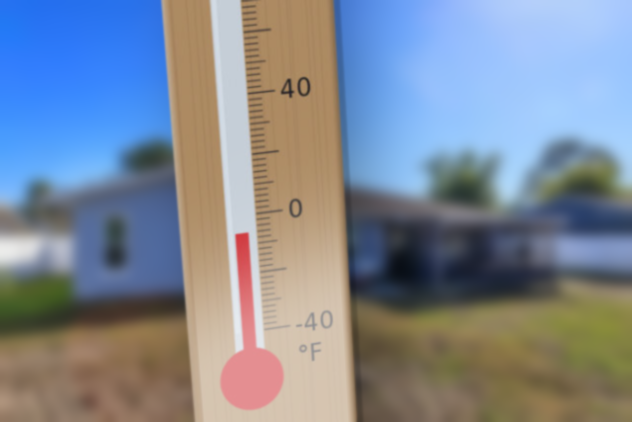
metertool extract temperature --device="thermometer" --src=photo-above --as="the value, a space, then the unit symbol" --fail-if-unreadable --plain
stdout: -6 °F
